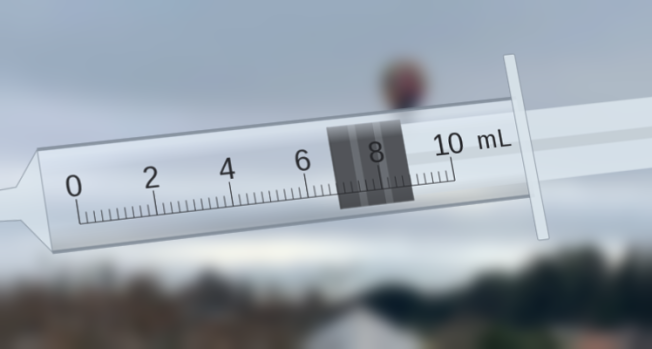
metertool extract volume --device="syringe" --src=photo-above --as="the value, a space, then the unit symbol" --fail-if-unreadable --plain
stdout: 6.8 mL
